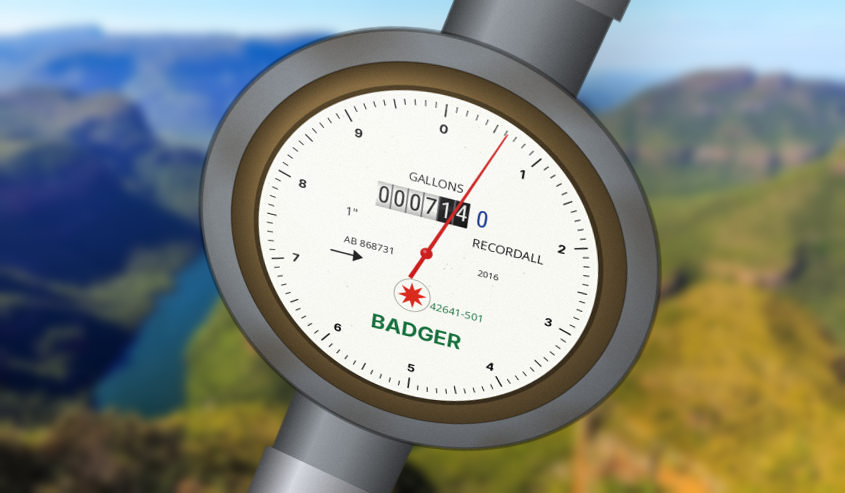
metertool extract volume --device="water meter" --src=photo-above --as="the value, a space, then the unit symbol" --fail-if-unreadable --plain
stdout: 7140.6 gal
